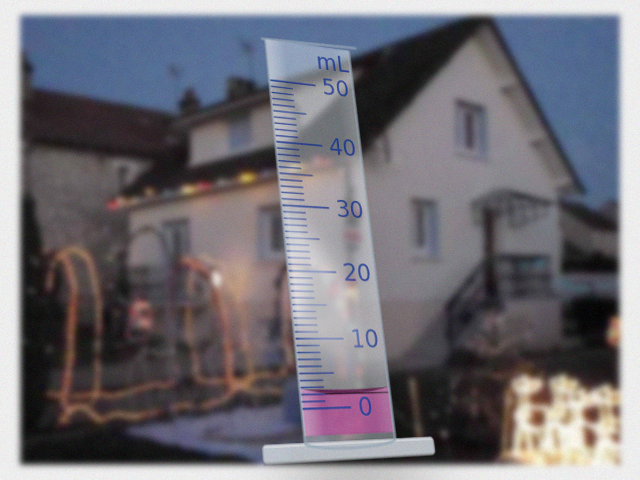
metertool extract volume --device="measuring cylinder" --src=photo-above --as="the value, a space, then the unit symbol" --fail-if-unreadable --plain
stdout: 2 mL
